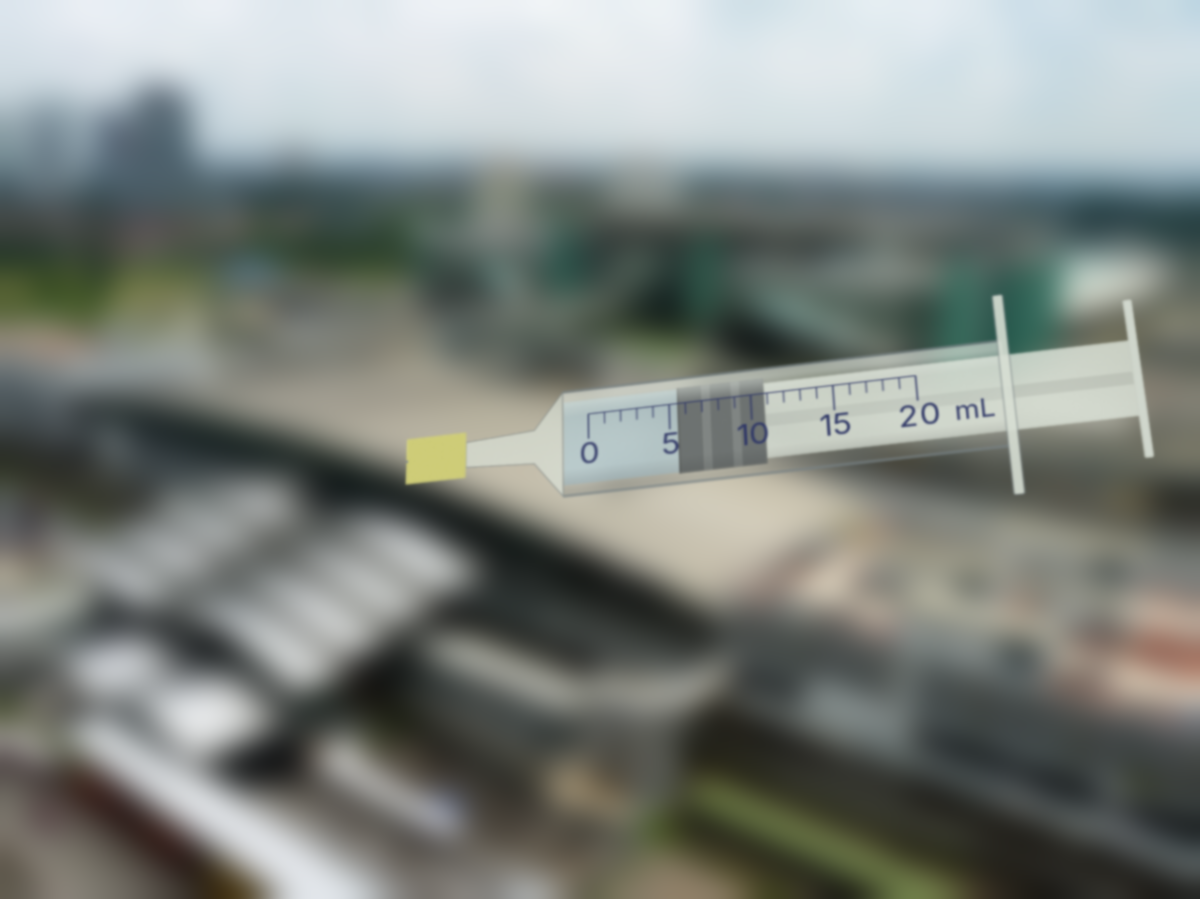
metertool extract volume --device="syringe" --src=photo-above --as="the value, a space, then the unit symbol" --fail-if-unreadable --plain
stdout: 5.5 mL
